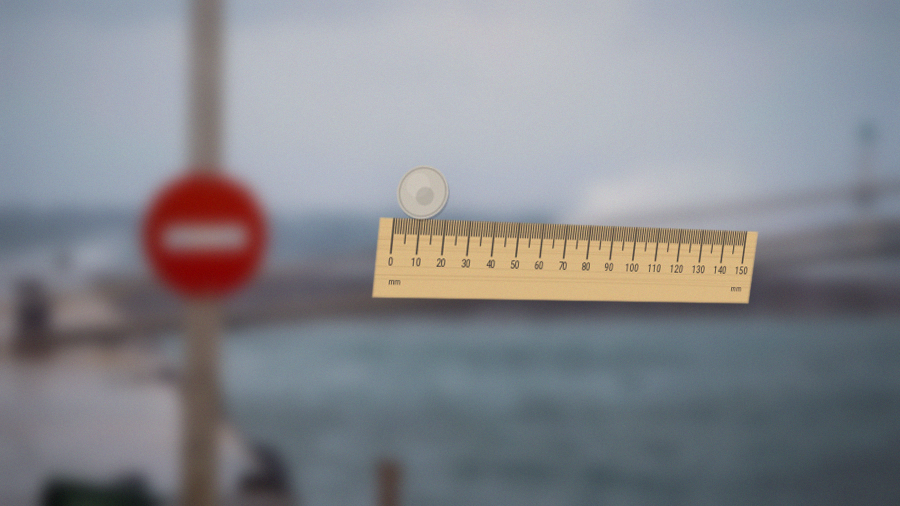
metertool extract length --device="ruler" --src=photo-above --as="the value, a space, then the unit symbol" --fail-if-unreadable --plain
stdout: 20 mm
